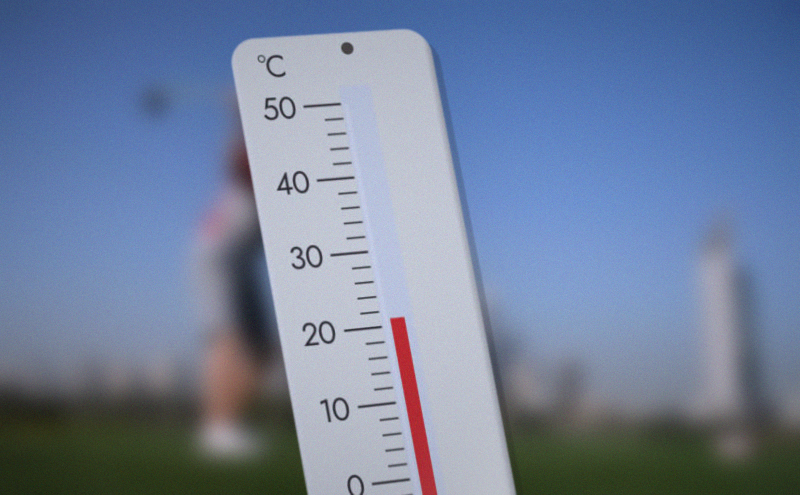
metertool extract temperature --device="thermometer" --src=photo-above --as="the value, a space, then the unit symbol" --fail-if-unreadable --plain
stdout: 21 °C
